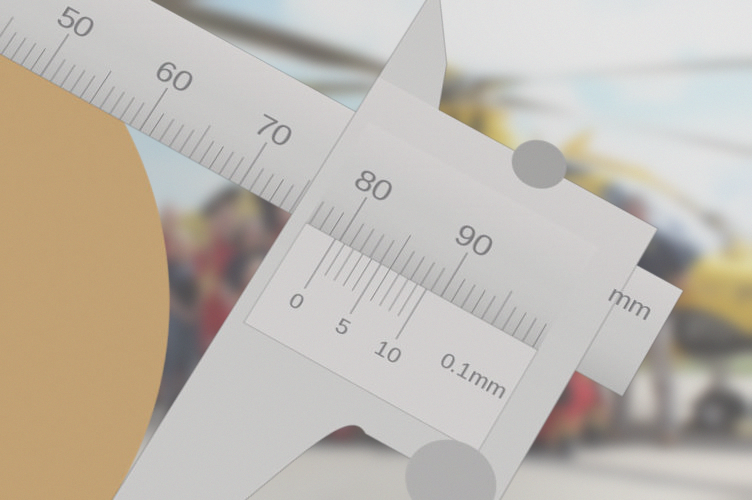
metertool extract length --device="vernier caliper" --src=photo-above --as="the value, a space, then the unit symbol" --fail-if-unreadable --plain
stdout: 79.6 mm
